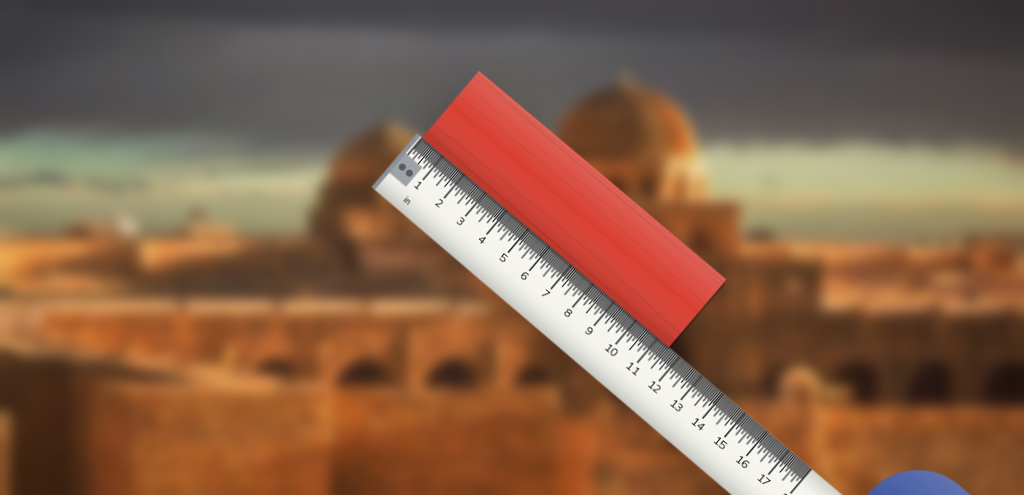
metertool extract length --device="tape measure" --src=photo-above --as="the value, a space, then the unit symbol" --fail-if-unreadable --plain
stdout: 11.5 in
